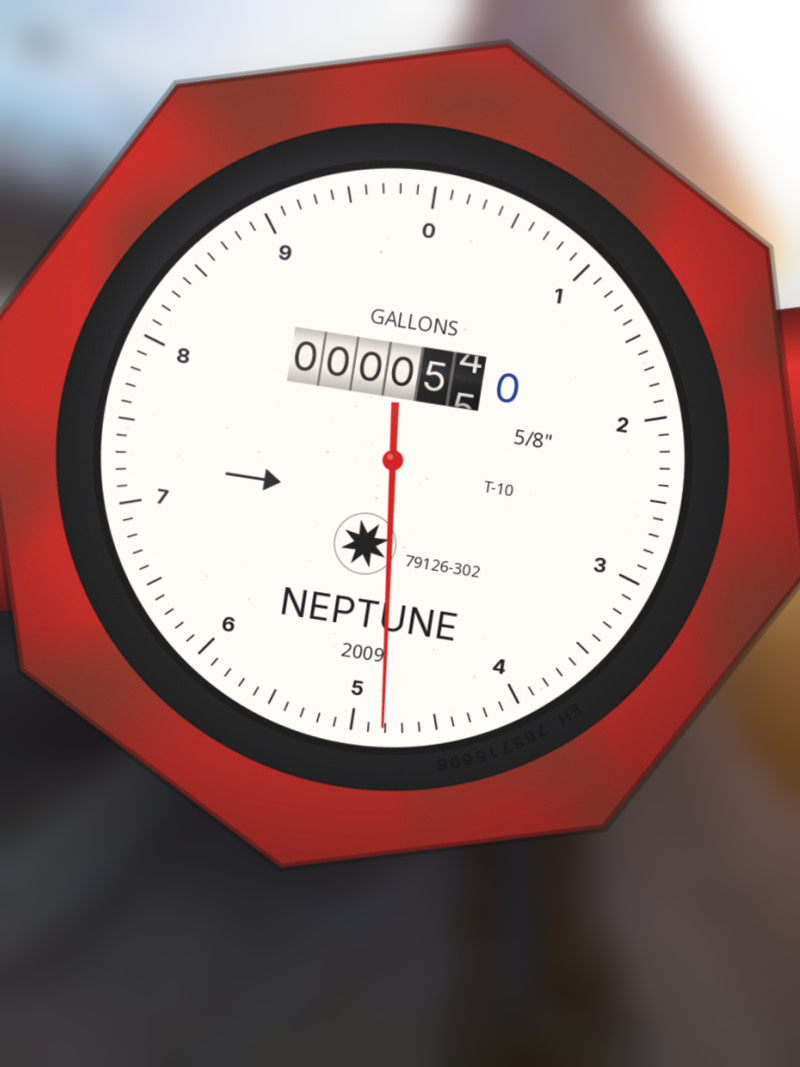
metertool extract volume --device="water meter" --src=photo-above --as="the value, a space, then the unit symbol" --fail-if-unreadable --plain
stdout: 544.8 gal
